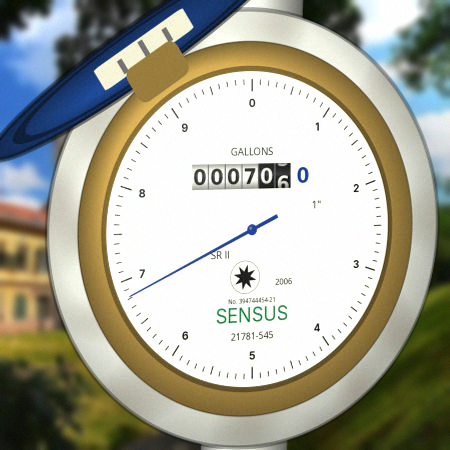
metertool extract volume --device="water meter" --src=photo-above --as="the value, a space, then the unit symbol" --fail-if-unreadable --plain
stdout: 7056.8 gal
